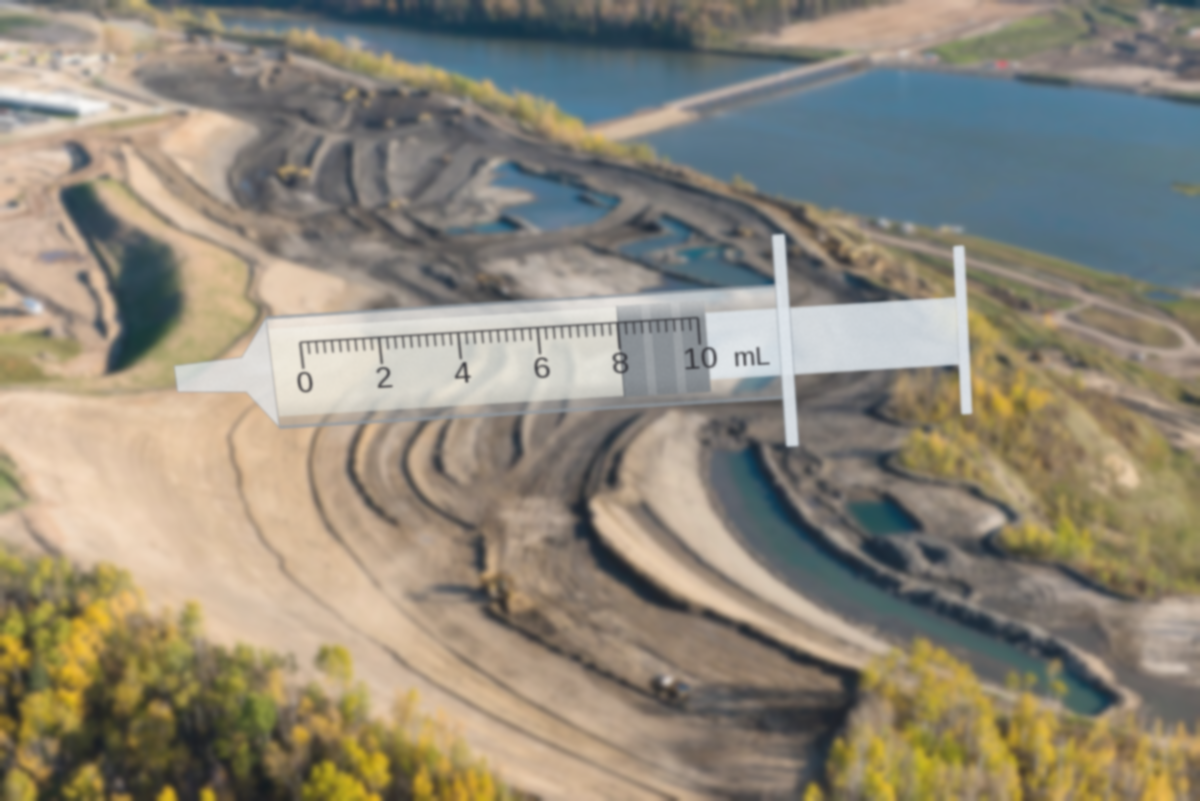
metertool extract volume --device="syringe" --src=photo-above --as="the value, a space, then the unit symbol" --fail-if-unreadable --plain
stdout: 8 mL
